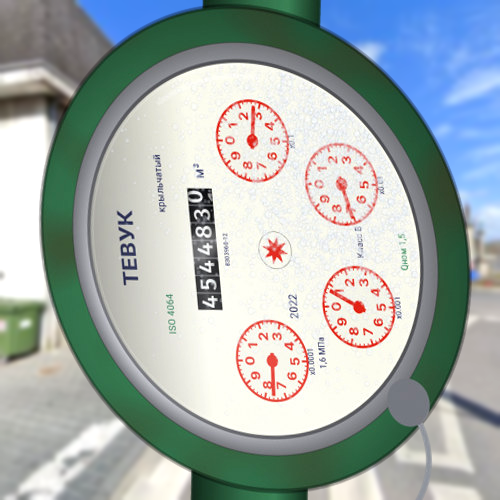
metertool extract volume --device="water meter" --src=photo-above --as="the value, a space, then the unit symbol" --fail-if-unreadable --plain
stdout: 4544830.2707 m³
